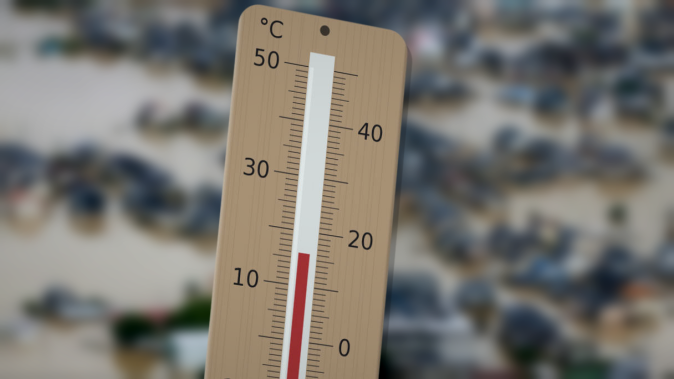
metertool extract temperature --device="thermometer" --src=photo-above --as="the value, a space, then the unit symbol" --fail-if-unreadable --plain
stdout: 16 °C
